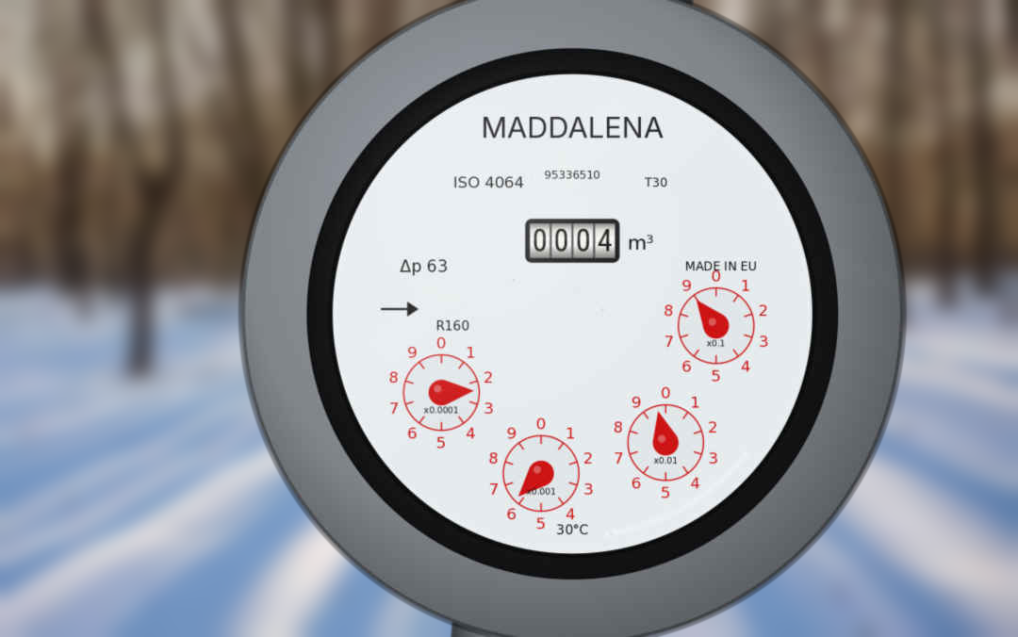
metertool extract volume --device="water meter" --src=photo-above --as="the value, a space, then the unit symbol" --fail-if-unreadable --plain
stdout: 4.8962 m³
